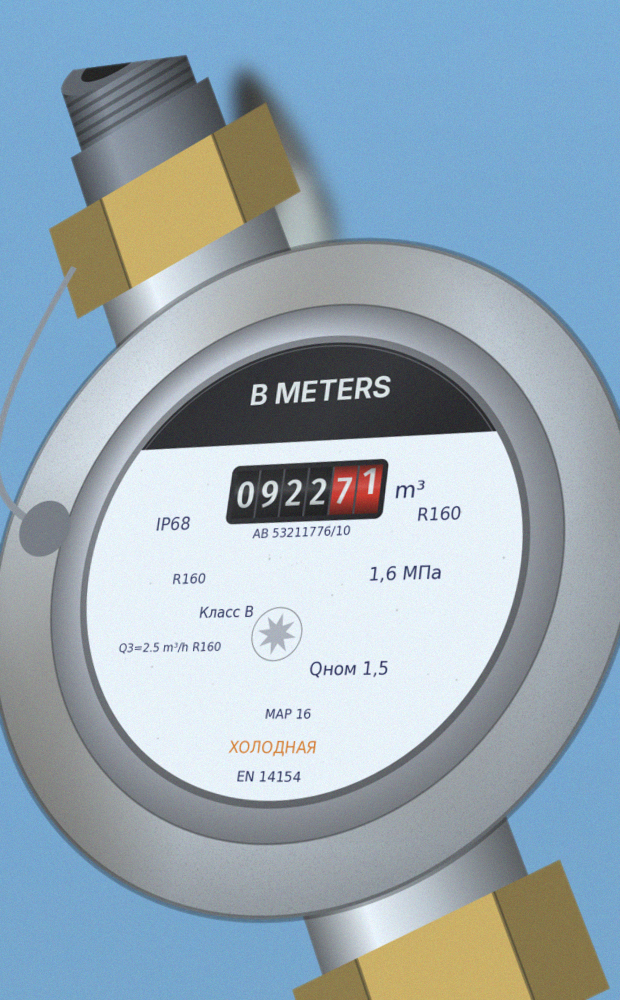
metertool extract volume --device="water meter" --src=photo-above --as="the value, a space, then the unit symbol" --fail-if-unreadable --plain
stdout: 922.71 m³
